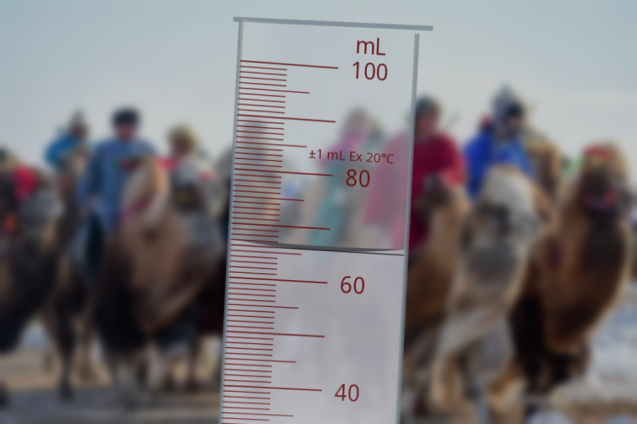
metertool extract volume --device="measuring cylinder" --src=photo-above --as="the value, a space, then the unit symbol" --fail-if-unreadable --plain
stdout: 66 mL
